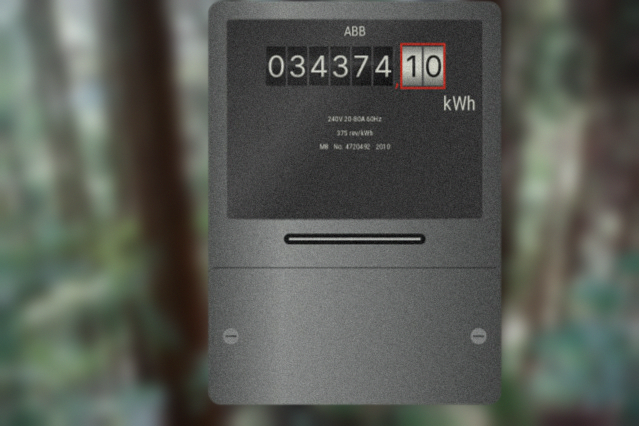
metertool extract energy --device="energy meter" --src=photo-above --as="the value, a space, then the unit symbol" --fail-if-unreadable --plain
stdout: 34374.10 kWh
